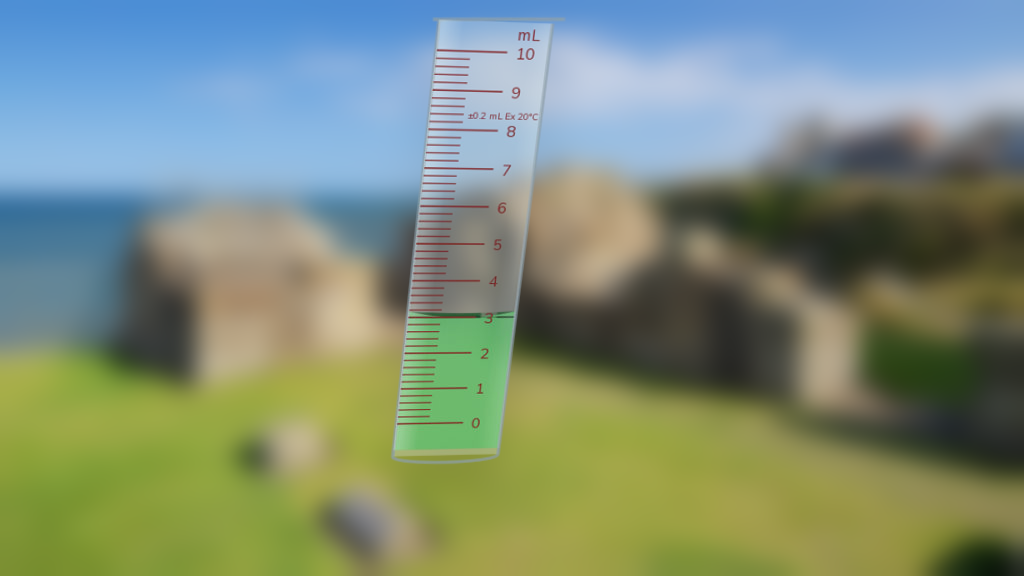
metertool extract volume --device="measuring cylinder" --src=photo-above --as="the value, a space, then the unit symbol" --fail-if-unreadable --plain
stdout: 3 mL
